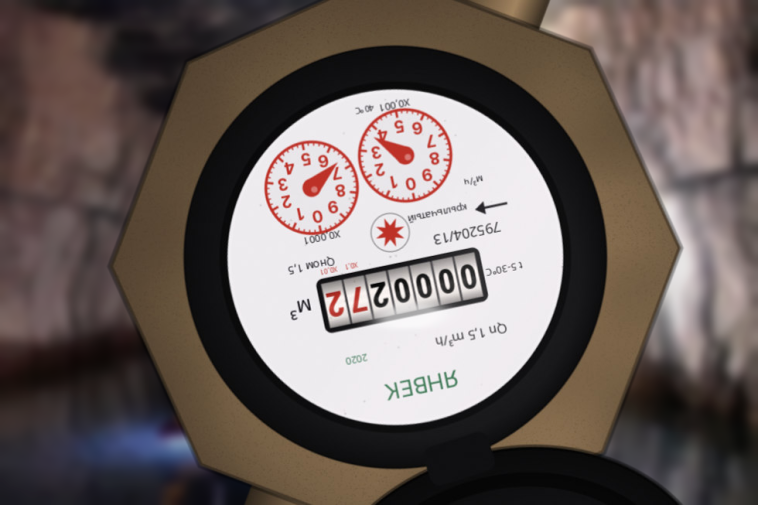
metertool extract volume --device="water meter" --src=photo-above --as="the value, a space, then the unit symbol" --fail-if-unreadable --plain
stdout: 2.7236 m³
